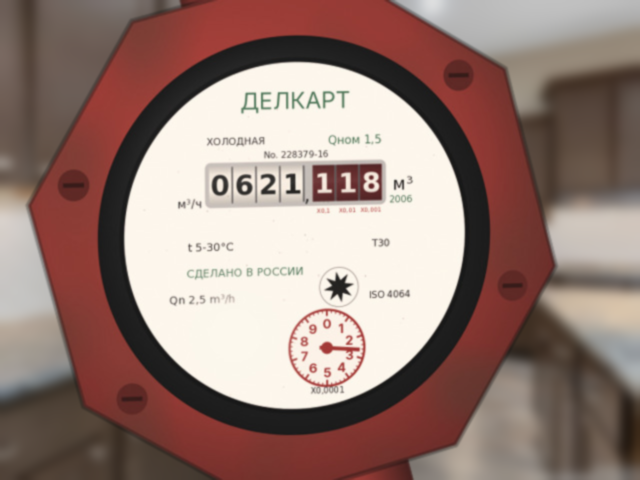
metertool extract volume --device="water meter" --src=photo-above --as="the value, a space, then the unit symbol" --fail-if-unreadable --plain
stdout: 621.1182 m³
